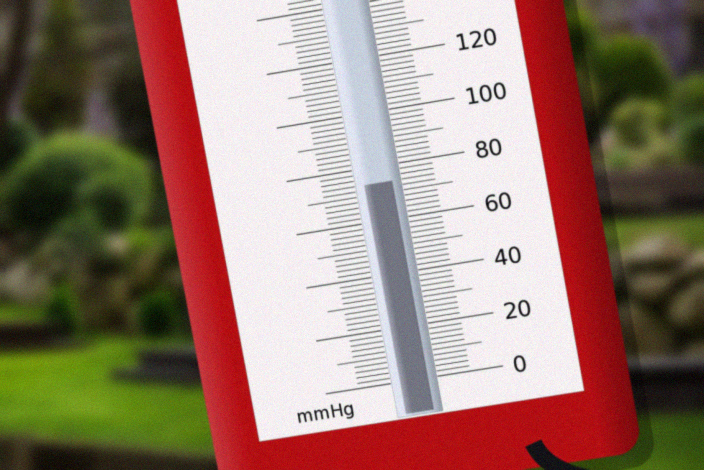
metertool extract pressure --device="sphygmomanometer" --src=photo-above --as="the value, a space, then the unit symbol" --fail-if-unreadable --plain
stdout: 74 mmHg
